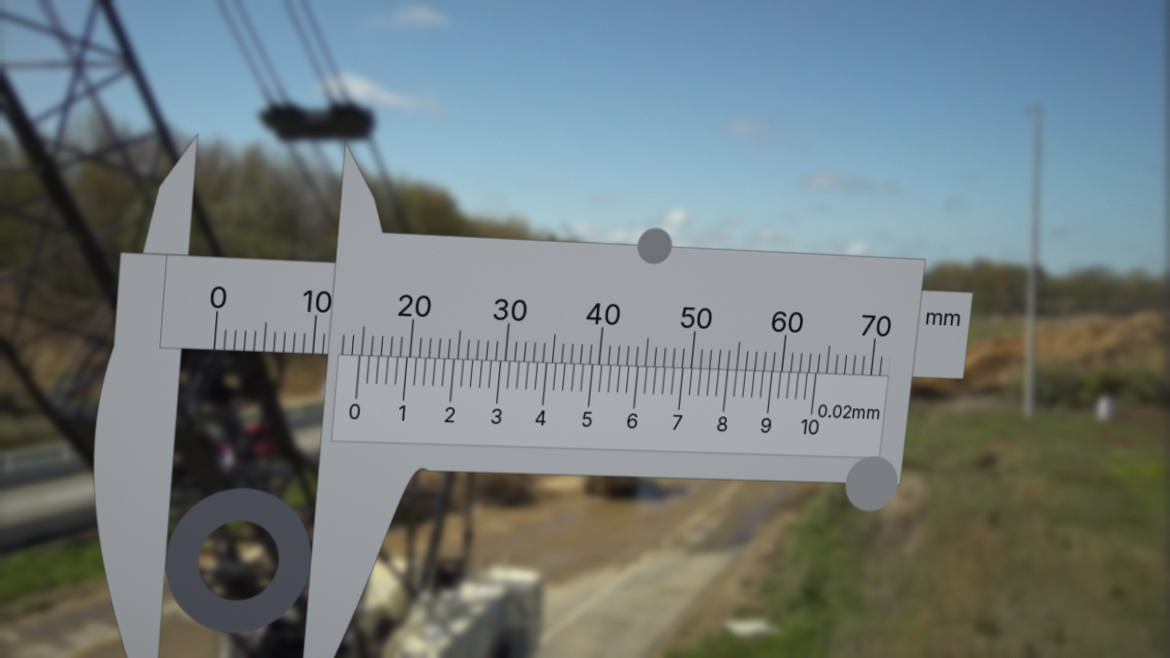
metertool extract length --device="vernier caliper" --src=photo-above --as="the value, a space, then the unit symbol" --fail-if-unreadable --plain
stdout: 14.8 mm
